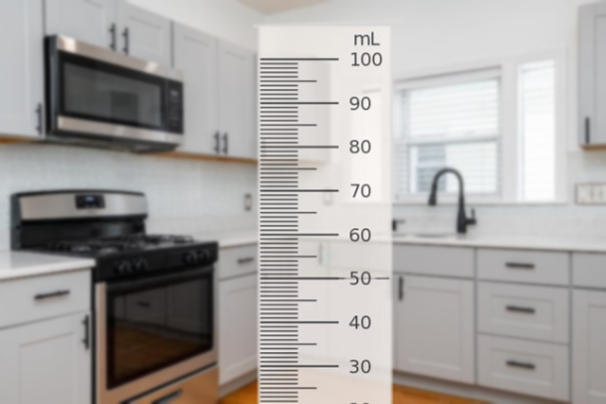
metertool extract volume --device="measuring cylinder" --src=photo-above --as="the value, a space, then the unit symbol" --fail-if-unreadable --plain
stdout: 50 mL
